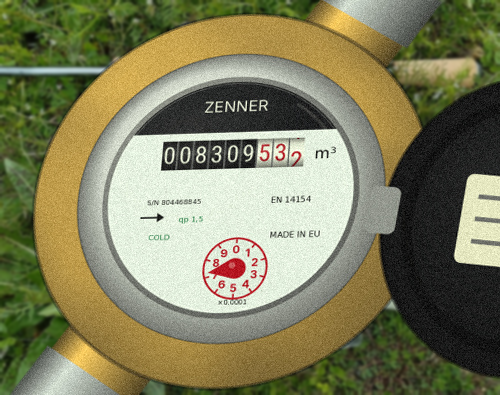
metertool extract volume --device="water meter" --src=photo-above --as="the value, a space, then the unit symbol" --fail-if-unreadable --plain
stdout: 8309.5317 m³
